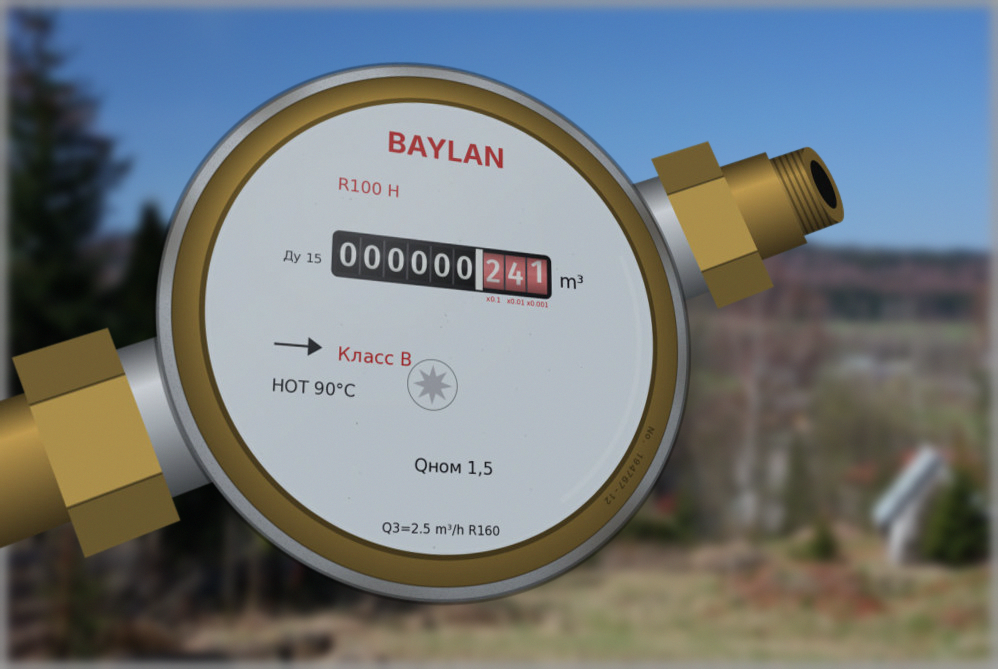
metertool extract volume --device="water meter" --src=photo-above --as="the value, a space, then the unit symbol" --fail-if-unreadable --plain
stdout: 0.241 m³
